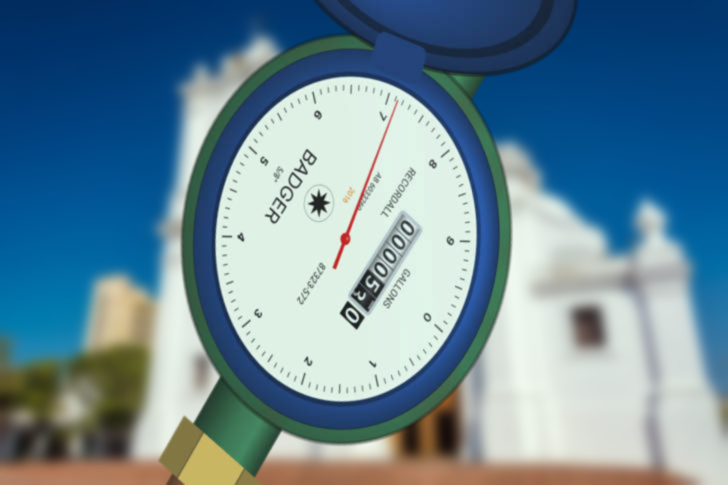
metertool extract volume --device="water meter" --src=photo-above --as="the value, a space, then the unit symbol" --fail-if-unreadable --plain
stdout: 527.1 gal
